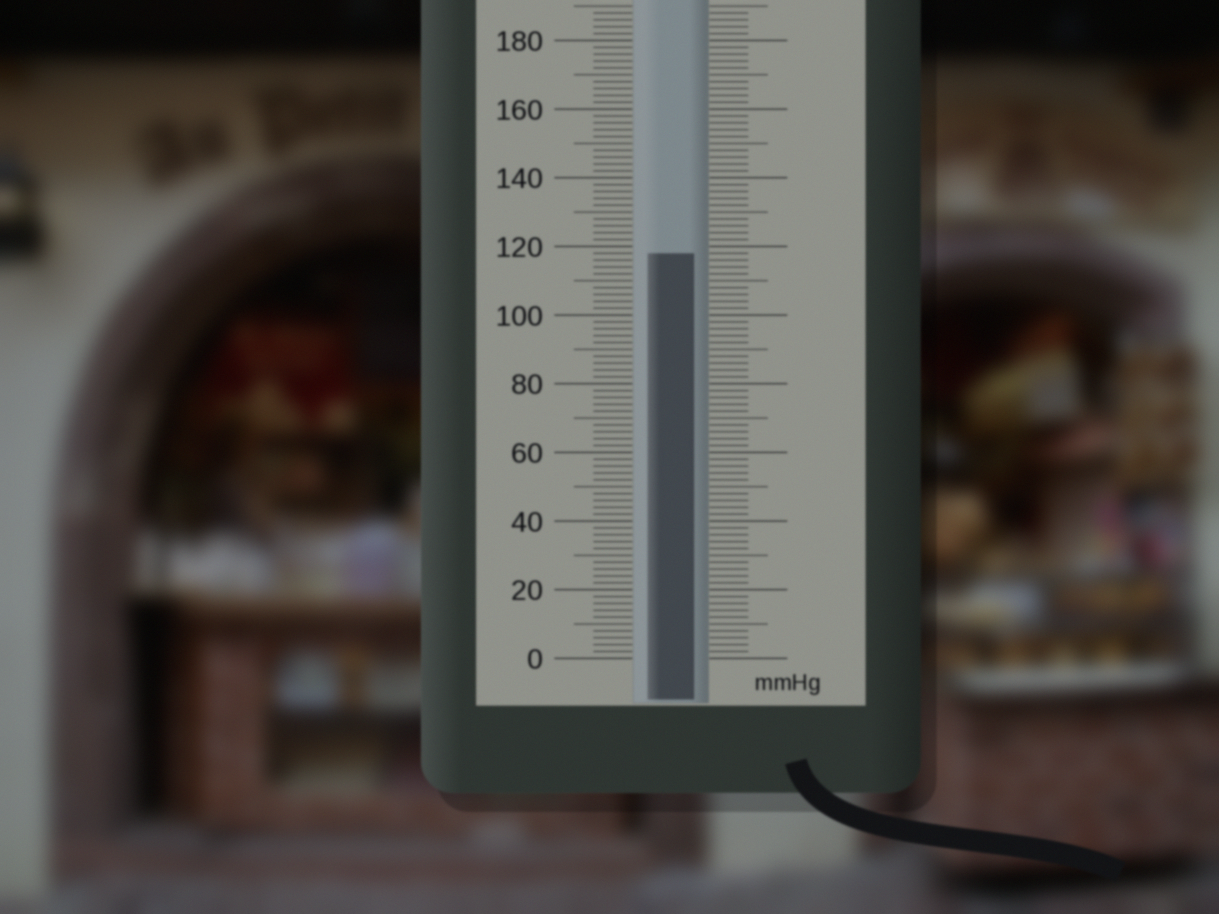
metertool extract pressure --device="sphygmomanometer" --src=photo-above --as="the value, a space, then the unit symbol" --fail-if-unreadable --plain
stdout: 118 mmHg
